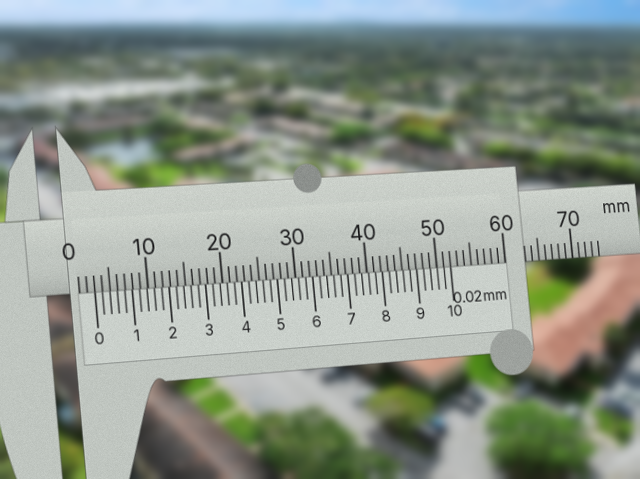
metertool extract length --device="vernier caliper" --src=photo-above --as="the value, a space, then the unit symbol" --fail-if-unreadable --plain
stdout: 3.0 mm
